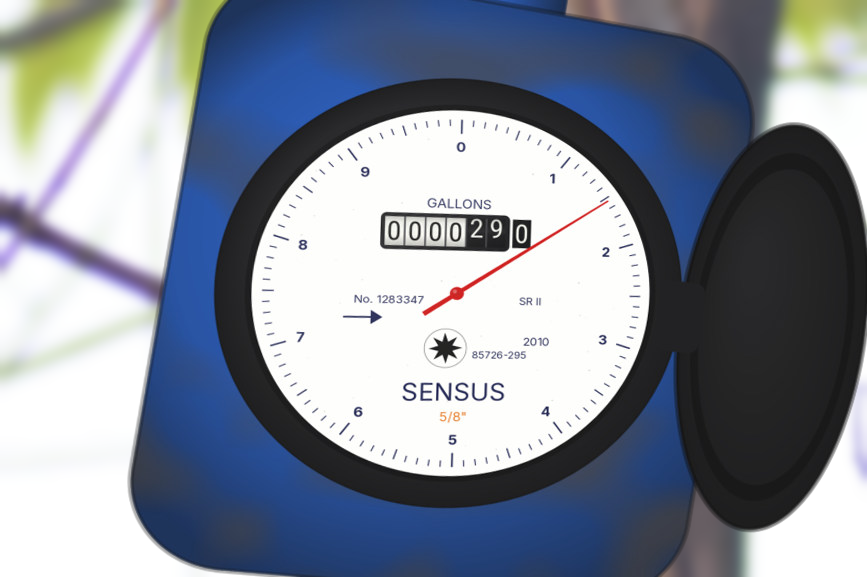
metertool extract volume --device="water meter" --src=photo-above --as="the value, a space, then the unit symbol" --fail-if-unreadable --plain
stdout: 291.5 gal
